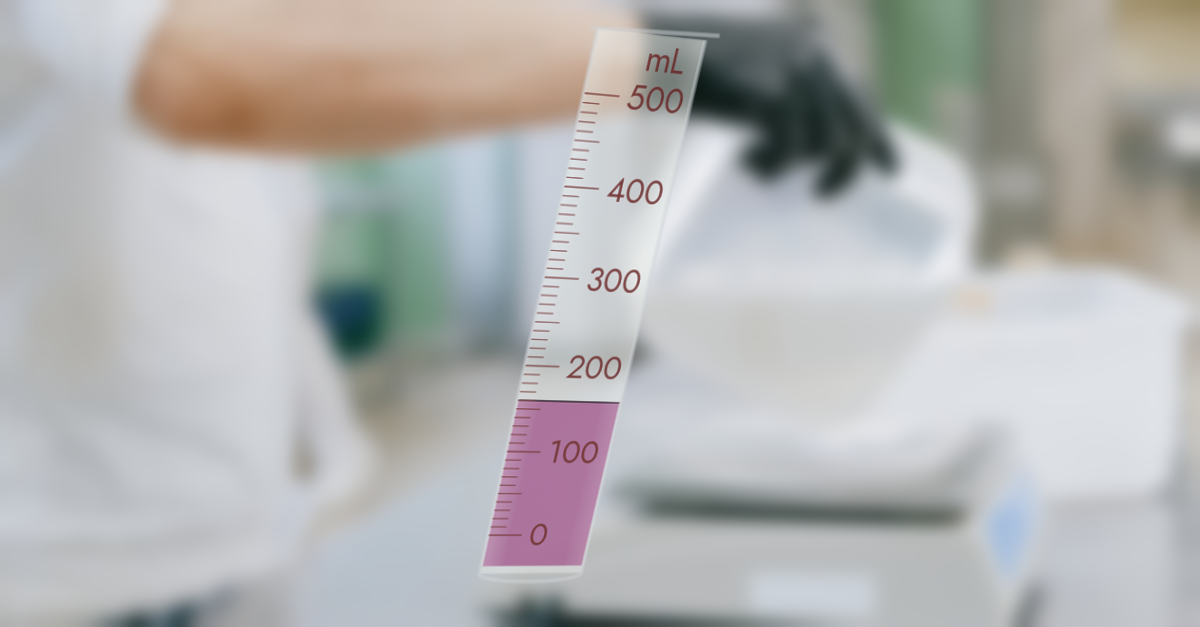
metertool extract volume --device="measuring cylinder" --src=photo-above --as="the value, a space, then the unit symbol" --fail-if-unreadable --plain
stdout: 160 mL
